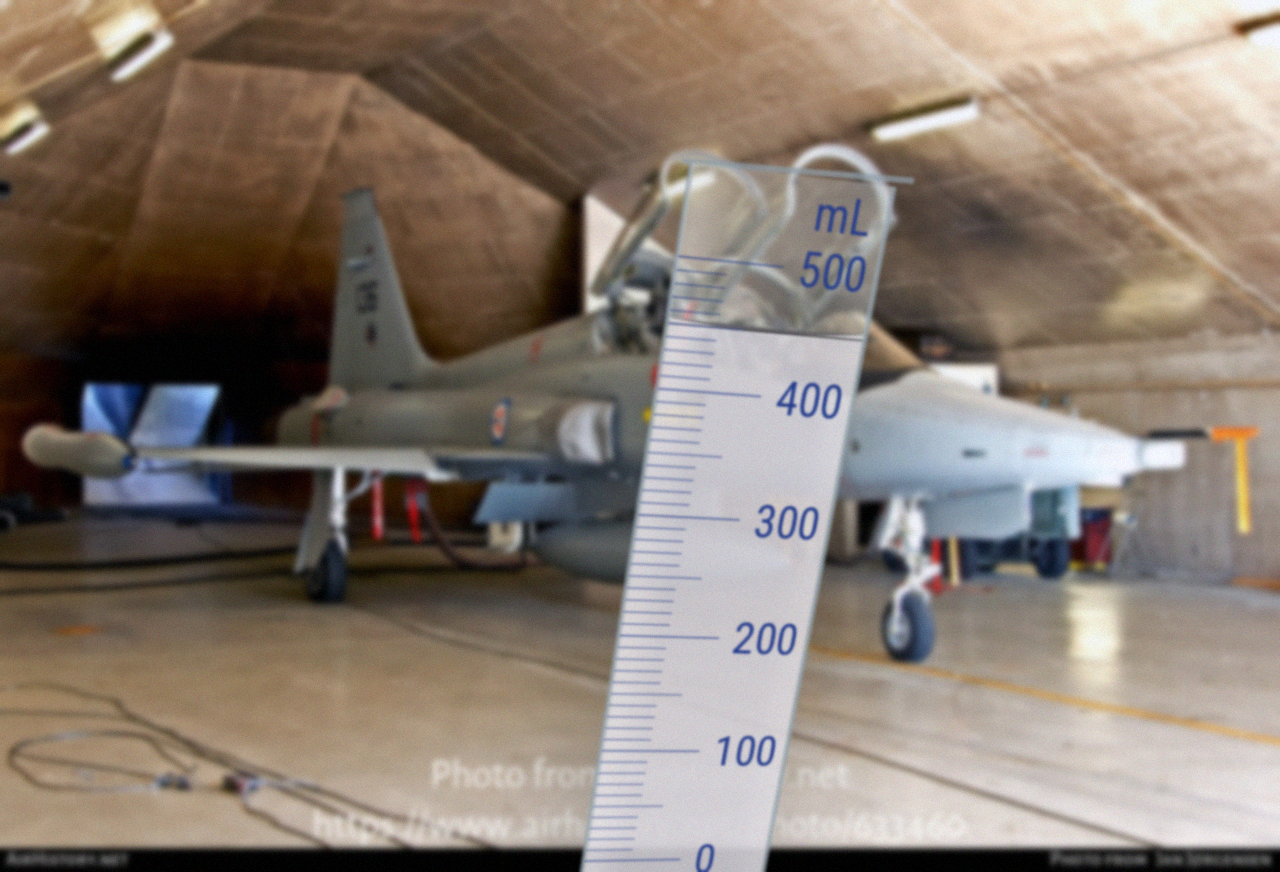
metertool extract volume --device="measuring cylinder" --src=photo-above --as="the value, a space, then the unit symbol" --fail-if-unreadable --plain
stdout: 450 mL
